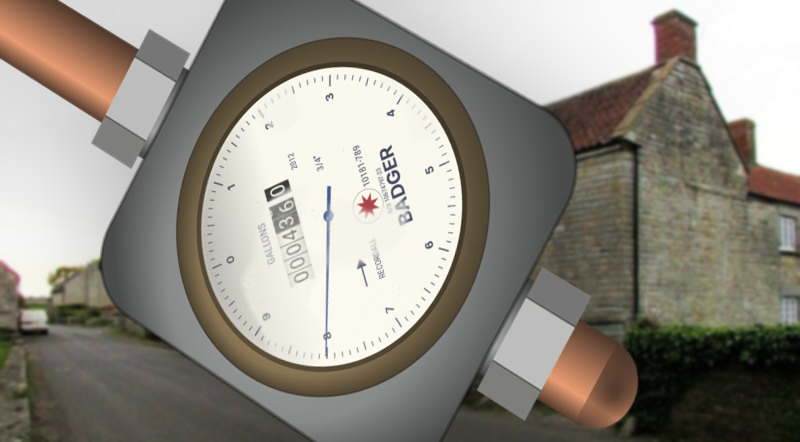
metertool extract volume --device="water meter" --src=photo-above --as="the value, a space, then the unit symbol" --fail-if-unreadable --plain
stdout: 4358.0 gal
